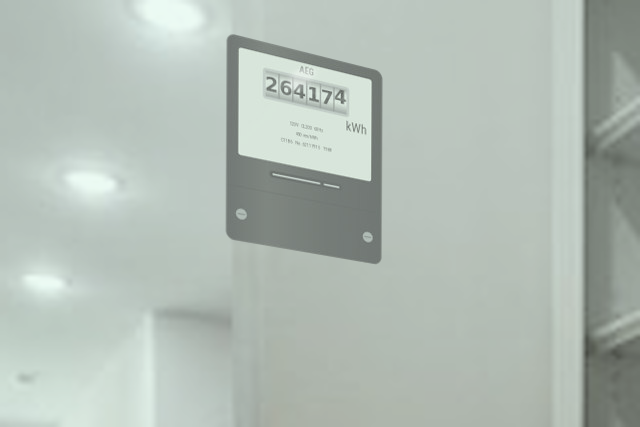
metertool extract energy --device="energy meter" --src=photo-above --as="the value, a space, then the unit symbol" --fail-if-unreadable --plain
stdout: 264174 kWh
